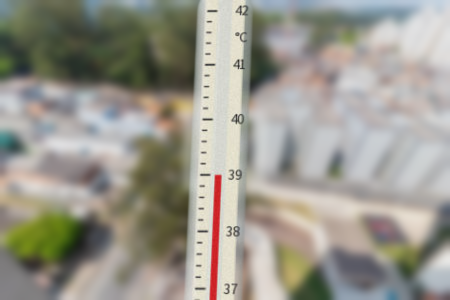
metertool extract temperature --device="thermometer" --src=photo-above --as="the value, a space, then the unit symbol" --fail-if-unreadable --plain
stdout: 39 °C
